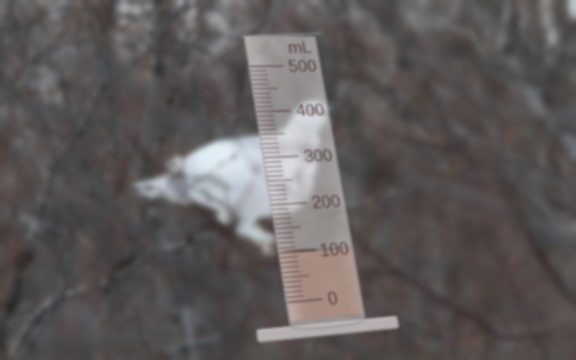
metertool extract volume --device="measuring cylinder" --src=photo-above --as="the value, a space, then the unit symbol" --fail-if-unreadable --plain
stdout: 100 mL
